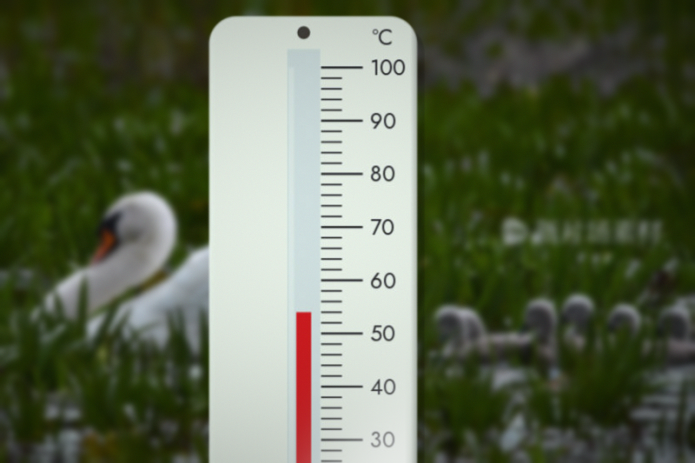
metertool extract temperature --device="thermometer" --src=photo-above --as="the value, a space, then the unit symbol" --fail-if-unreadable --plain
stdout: 54 °C
